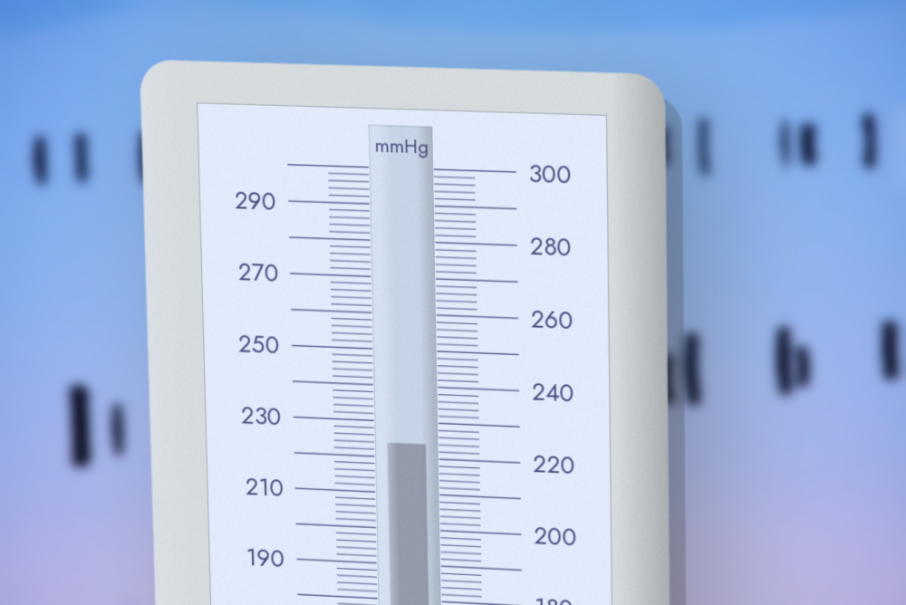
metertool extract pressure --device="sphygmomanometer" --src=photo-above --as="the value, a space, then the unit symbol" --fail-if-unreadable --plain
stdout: 224 mmHg
